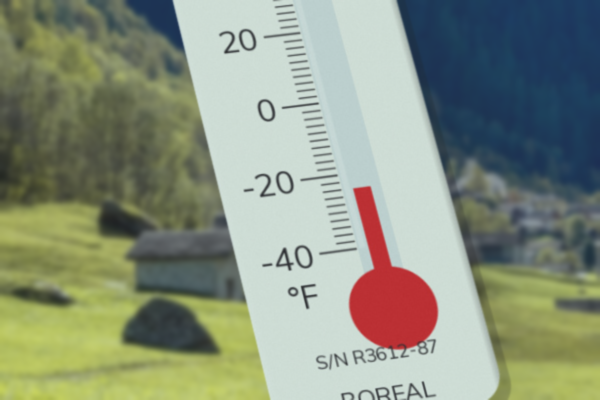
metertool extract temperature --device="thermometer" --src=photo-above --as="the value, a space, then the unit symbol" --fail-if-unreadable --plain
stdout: -24 °F
